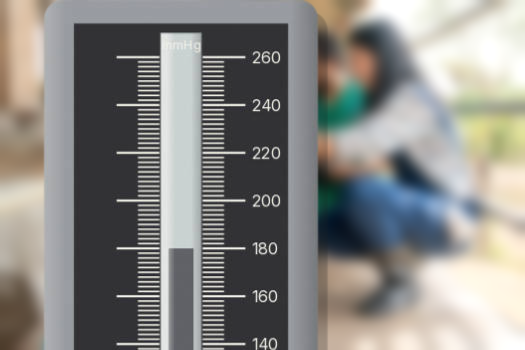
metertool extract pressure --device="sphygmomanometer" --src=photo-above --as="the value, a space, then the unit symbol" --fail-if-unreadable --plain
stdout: 180 mmHg
